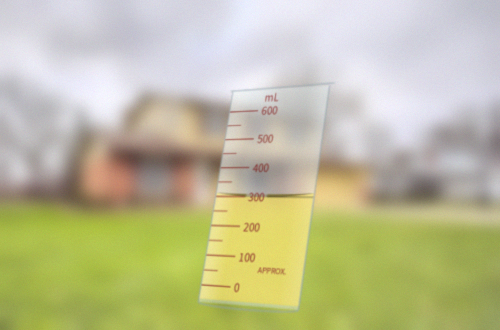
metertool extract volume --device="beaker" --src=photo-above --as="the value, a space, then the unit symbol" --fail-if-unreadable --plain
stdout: 300 mL
